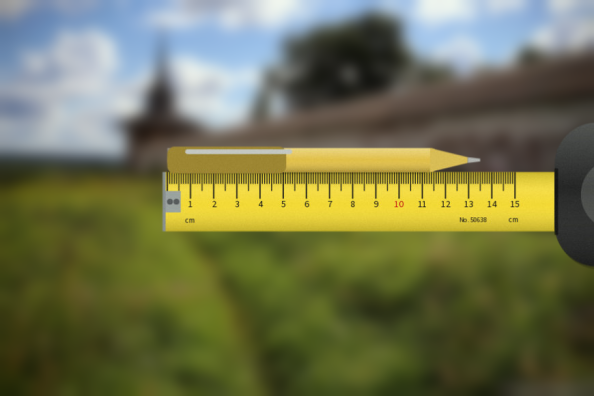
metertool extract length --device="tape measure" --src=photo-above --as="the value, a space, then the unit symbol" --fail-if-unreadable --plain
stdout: 13.5 cm
